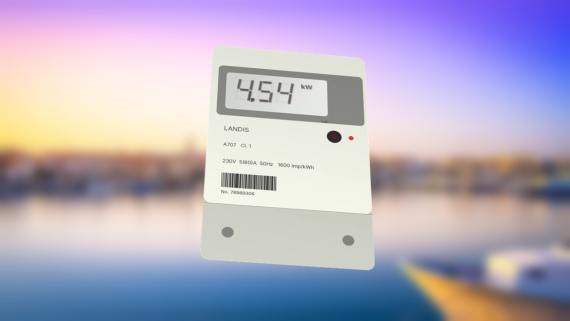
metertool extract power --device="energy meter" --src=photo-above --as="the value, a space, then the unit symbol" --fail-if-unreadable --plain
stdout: 4.54 kW
